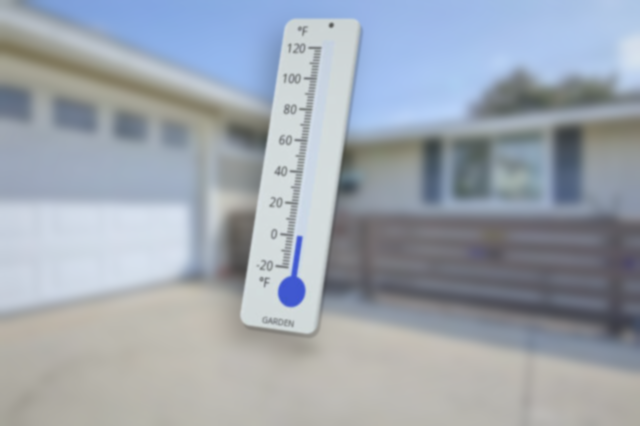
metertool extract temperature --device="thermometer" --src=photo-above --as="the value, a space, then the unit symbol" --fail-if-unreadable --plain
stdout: 0 °F
